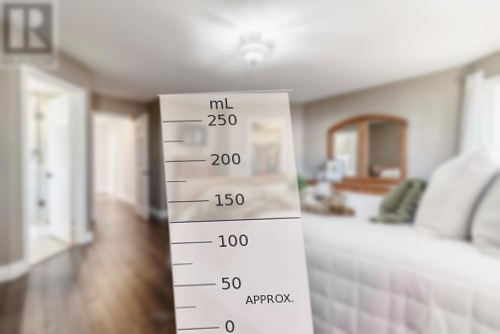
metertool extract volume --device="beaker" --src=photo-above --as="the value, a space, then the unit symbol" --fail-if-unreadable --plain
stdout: 125 mL
